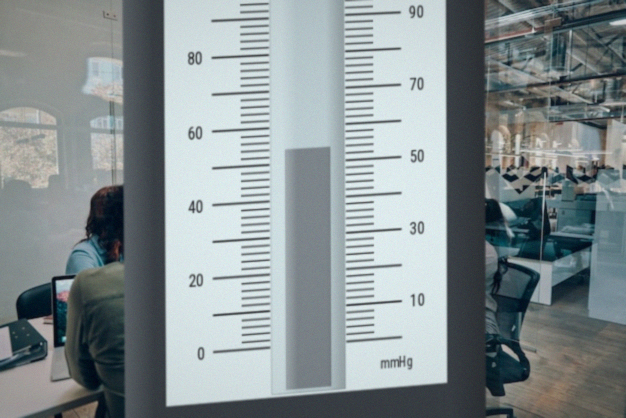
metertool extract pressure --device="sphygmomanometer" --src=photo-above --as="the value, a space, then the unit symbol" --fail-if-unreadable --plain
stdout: 54 mmHg
